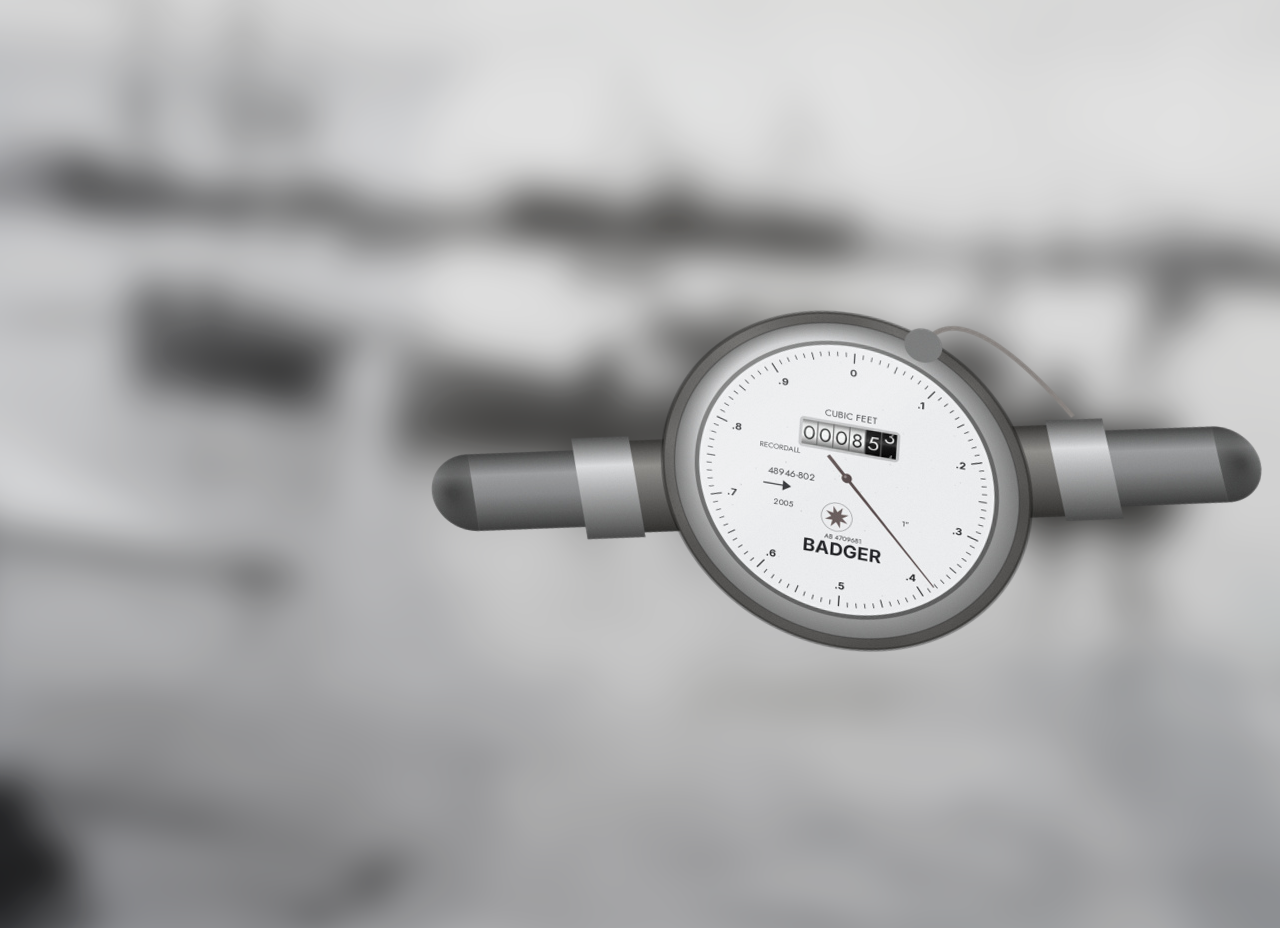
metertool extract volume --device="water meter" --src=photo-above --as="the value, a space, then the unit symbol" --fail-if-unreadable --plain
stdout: 853.38 ft³
